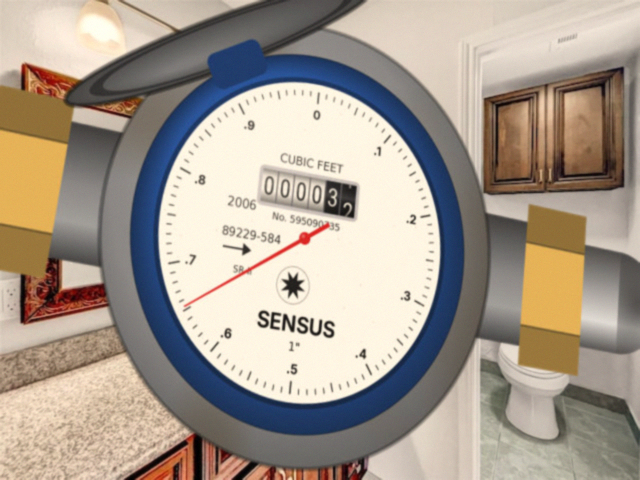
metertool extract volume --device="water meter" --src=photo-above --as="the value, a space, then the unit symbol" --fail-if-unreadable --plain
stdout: 31.65 ft³
